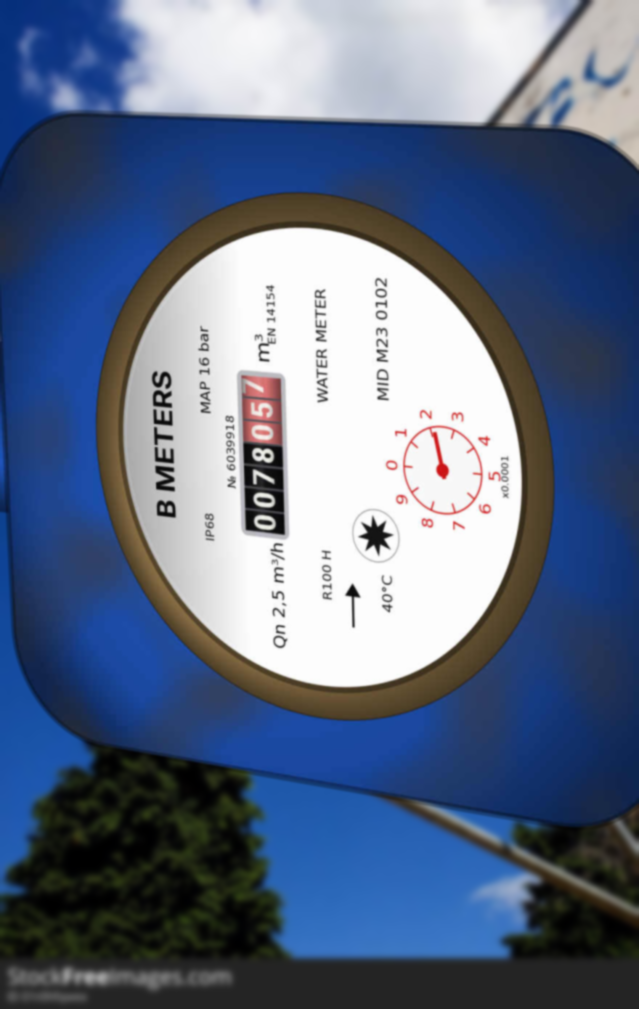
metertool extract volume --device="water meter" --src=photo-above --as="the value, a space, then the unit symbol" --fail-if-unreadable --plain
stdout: 78.0572 m³
